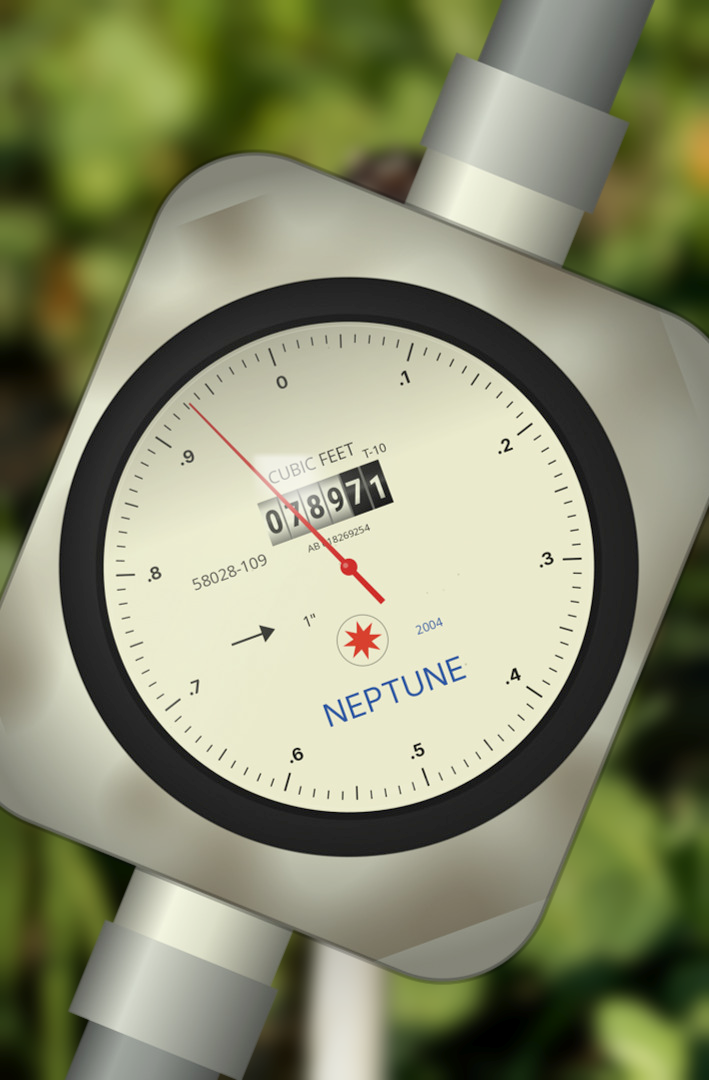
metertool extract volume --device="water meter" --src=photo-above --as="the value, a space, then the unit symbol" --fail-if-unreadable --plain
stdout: 78970.93 ft³
